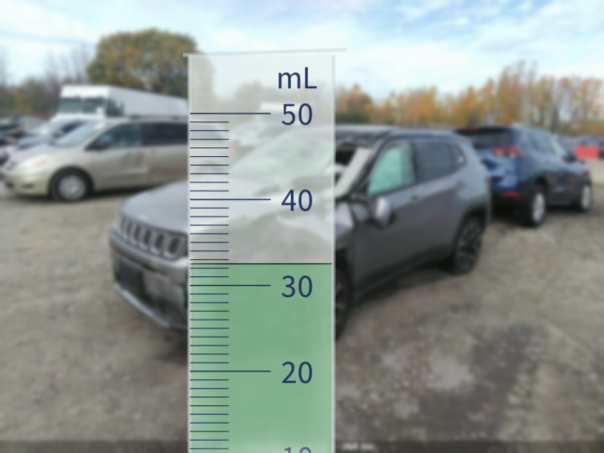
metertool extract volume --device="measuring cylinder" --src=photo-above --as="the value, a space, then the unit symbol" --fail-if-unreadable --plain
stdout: 32.5 mL
